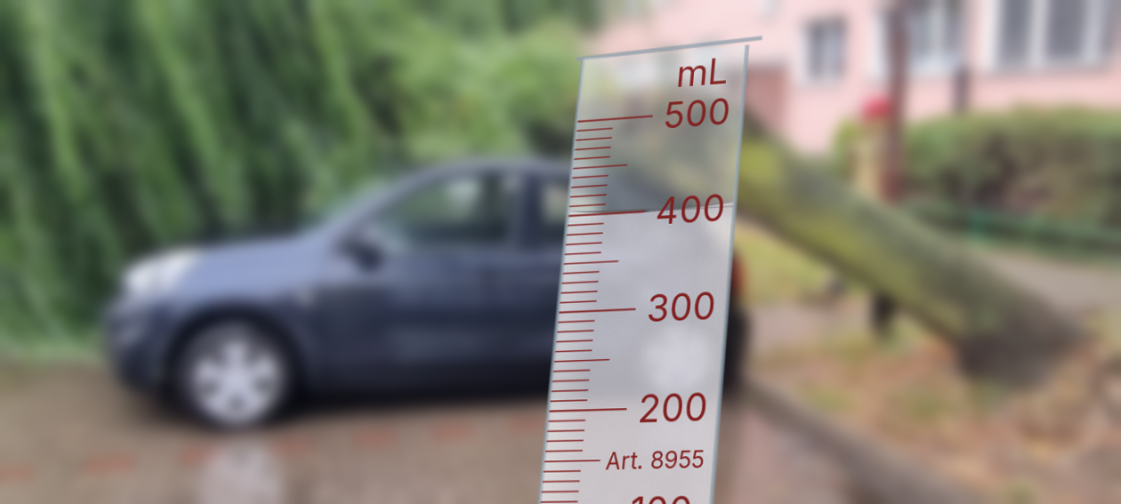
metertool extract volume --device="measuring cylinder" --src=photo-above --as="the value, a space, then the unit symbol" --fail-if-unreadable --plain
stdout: 400 mL
